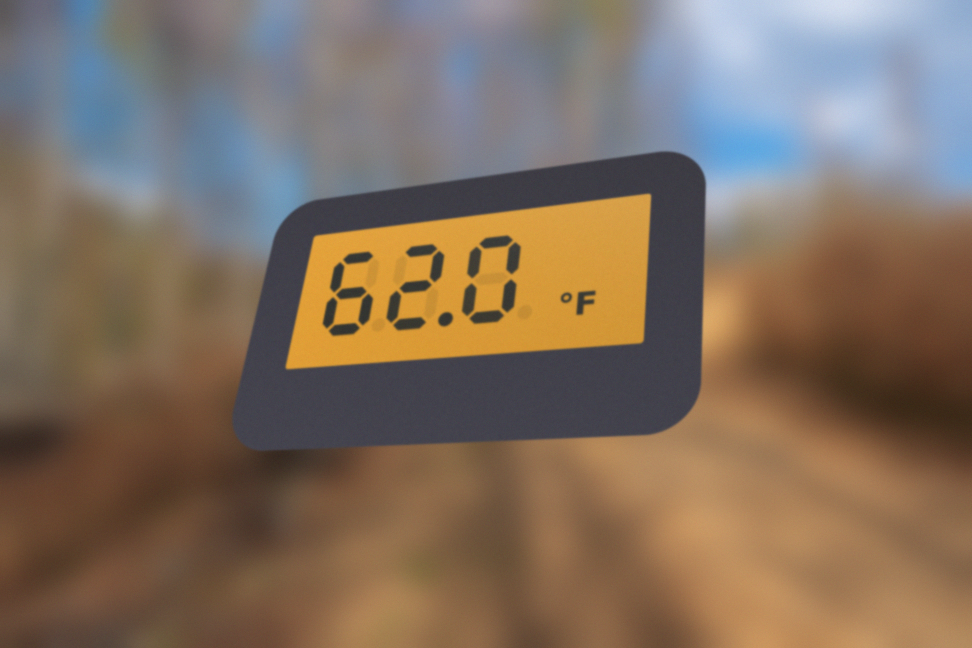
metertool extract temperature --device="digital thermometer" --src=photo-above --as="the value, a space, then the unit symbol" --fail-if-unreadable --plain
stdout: 62.0 °F
